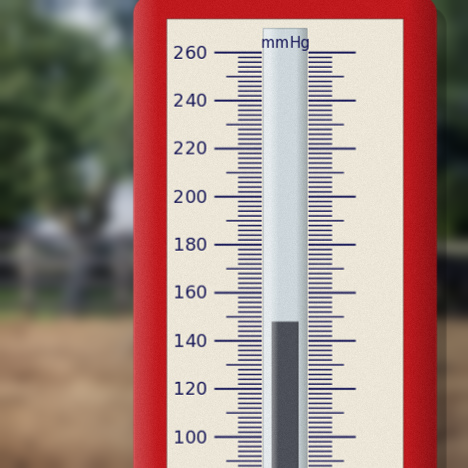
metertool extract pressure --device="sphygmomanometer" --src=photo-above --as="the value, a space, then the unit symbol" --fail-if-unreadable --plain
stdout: 148 mmHg
